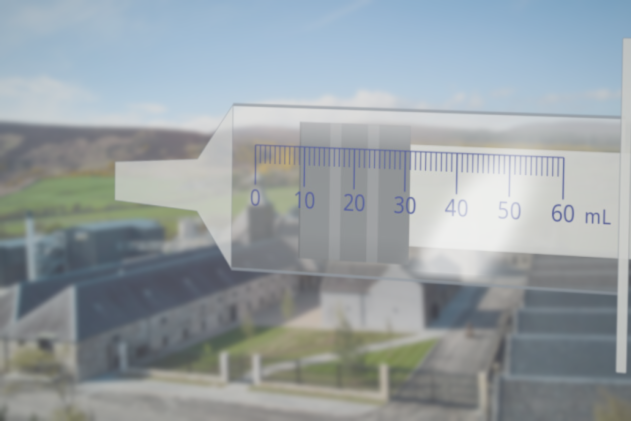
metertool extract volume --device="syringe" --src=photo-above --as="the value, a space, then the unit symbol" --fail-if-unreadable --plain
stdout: 9 mL
